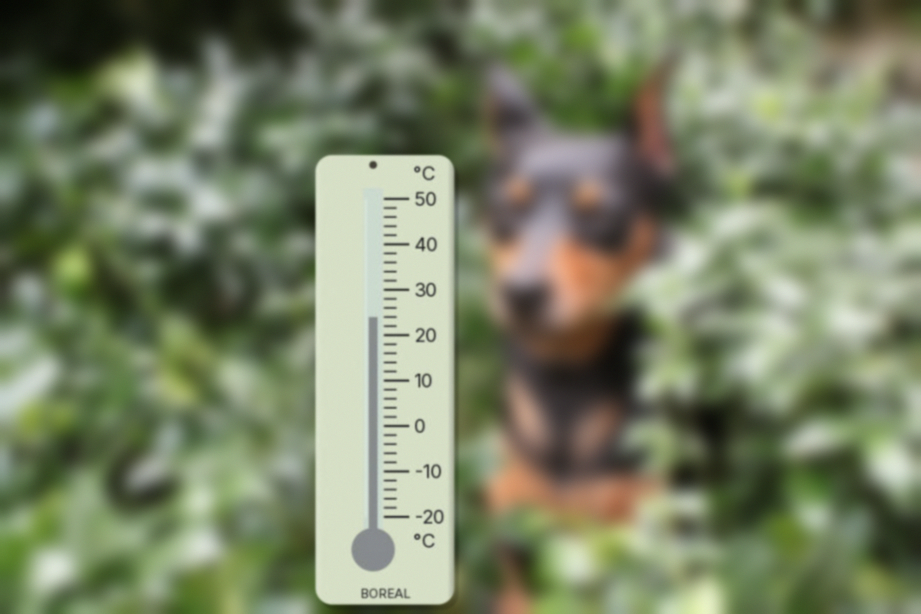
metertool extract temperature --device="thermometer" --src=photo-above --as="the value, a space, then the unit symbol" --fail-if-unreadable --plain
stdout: 24 °C
